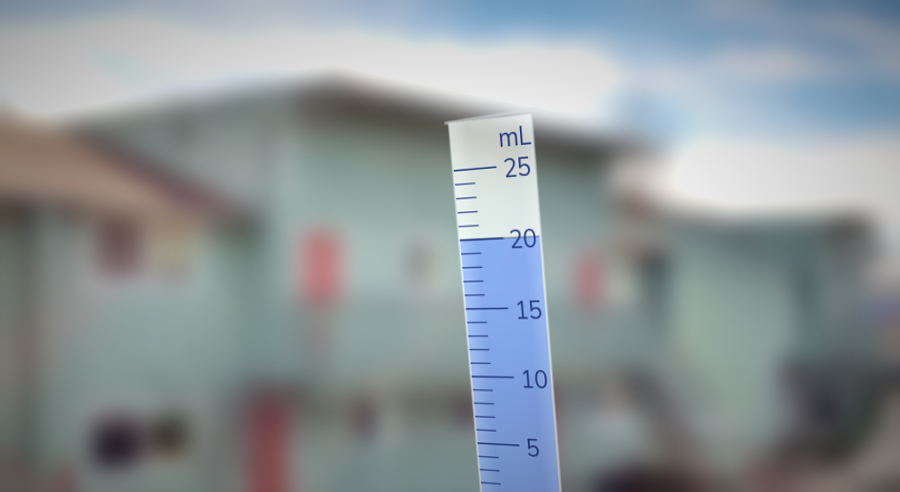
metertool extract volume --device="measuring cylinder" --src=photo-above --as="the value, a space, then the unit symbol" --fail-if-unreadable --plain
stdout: 20 mL
